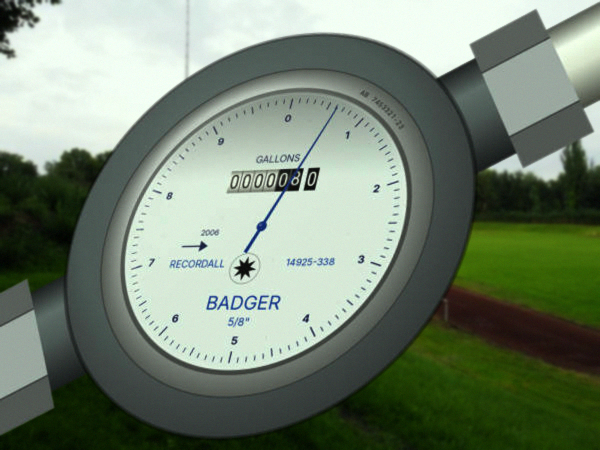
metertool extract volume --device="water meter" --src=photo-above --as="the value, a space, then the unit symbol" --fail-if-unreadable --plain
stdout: 80.6 gal
